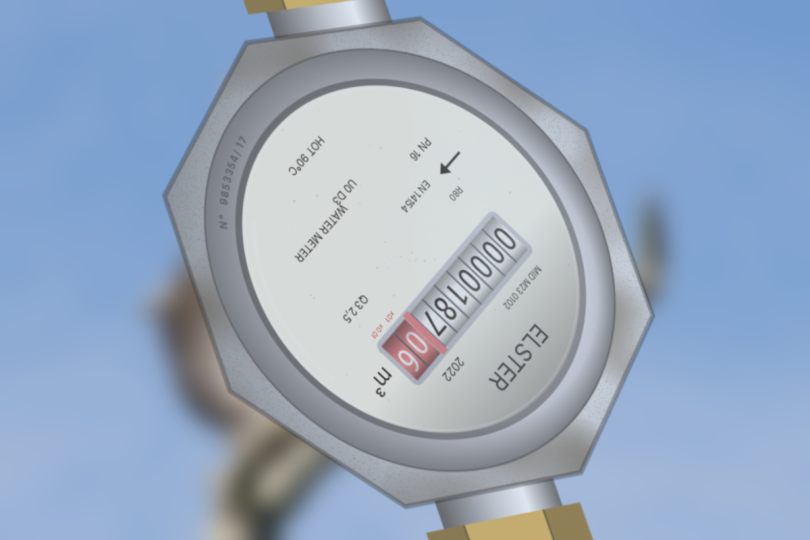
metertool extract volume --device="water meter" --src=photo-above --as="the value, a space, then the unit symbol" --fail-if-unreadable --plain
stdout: 187.06 m³
